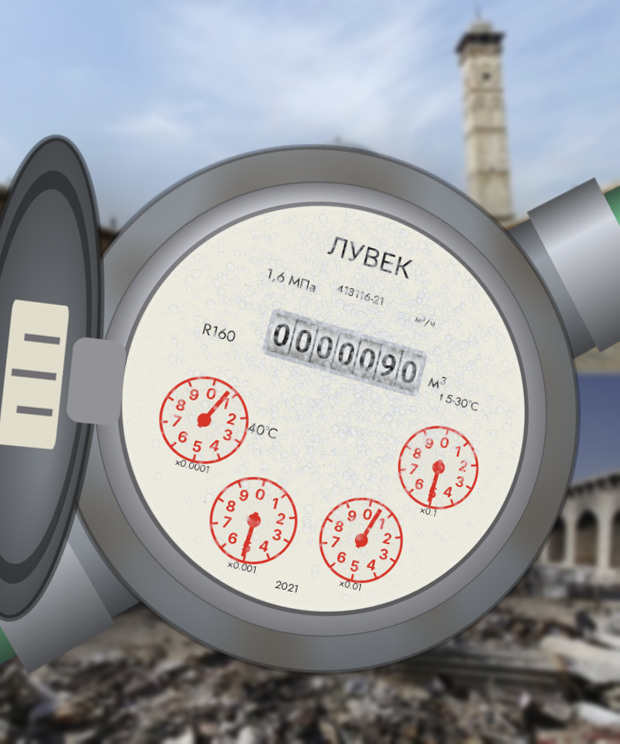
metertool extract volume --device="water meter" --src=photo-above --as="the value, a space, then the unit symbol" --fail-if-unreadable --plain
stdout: 90.5050 m³
